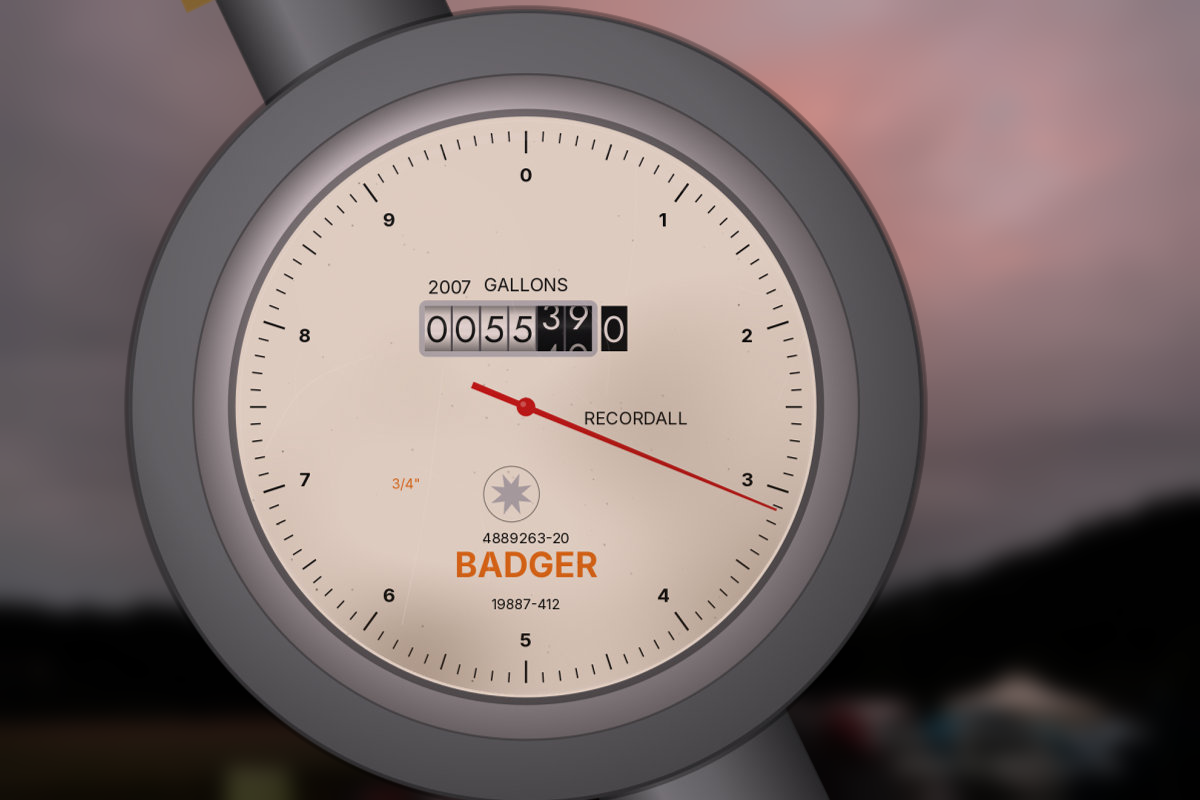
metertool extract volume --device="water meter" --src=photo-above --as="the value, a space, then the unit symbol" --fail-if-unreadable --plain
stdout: 55393.1 gal
